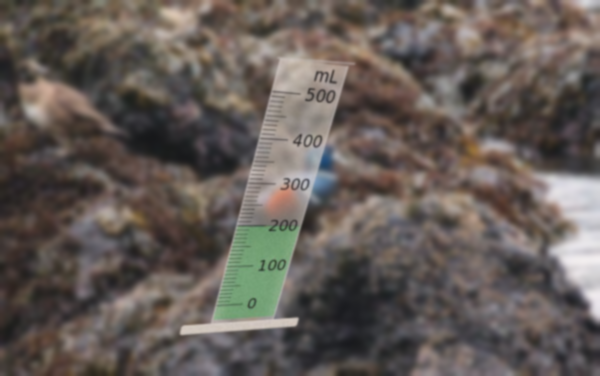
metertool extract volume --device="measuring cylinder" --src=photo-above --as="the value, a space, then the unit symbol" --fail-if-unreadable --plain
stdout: 200 mL
